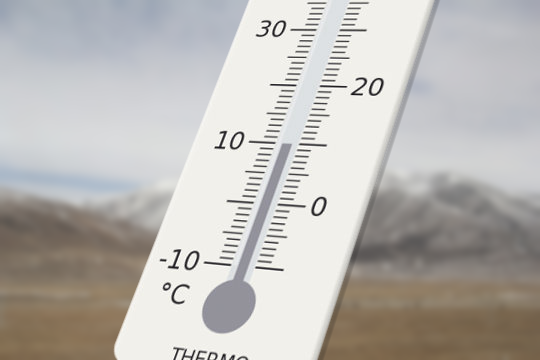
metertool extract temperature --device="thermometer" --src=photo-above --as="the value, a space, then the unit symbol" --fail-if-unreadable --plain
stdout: 10 °C
